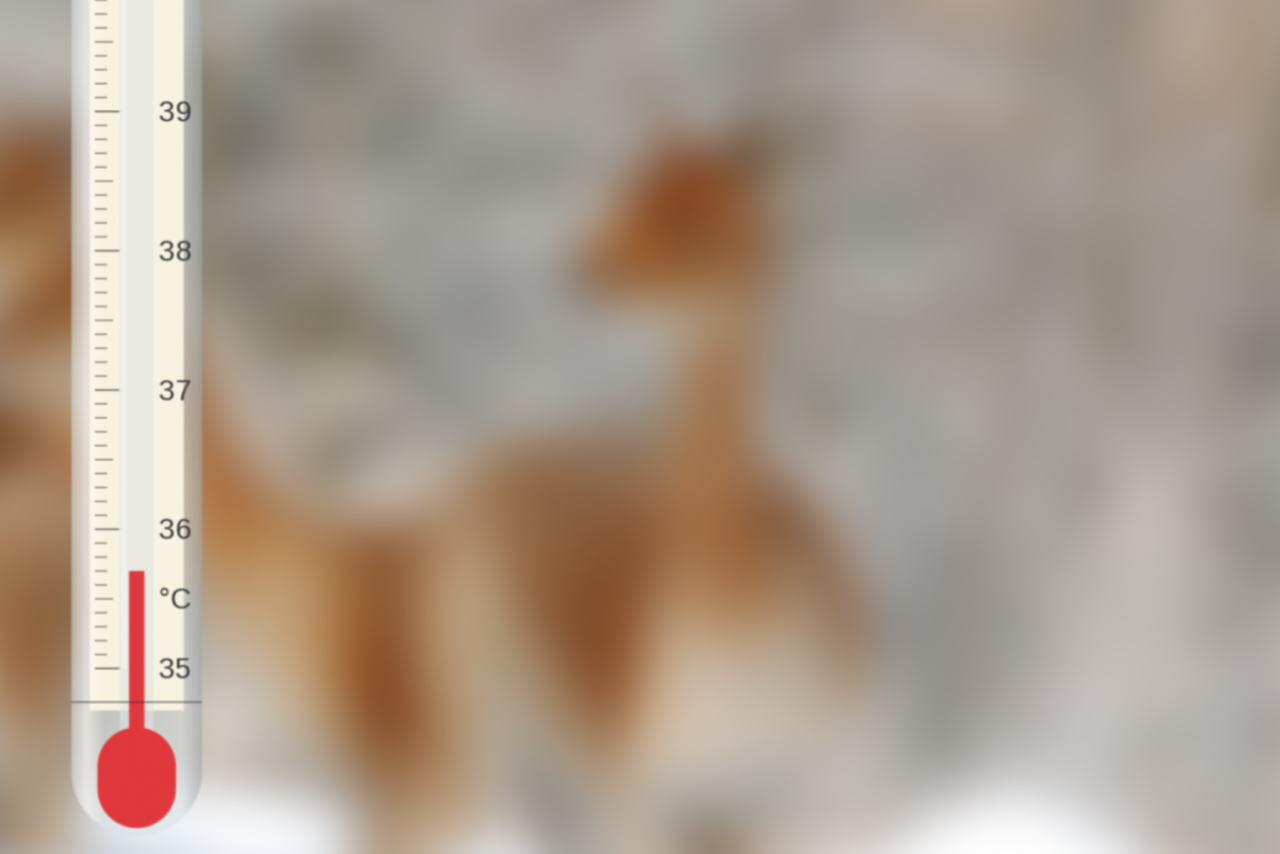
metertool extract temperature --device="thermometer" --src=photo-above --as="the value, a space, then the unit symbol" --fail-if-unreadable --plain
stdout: 35.7 °C
